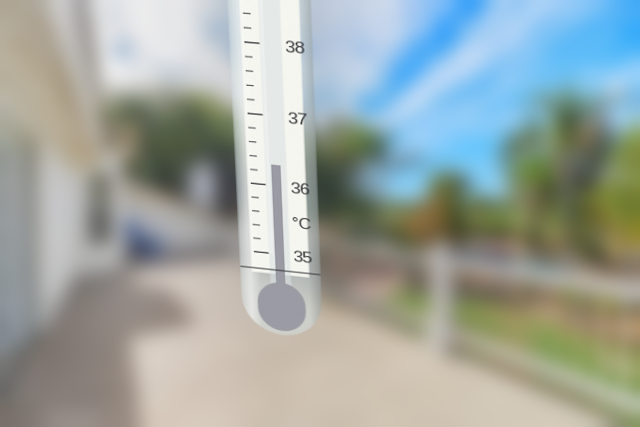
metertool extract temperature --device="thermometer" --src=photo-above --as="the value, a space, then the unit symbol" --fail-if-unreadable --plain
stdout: 36.3 °C
